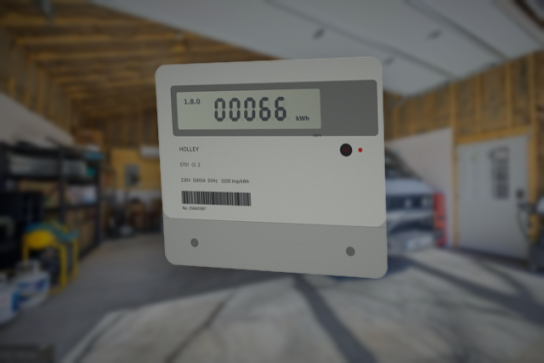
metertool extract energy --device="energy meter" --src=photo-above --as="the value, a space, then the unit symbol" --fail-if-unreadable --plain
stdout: 66 kWh
